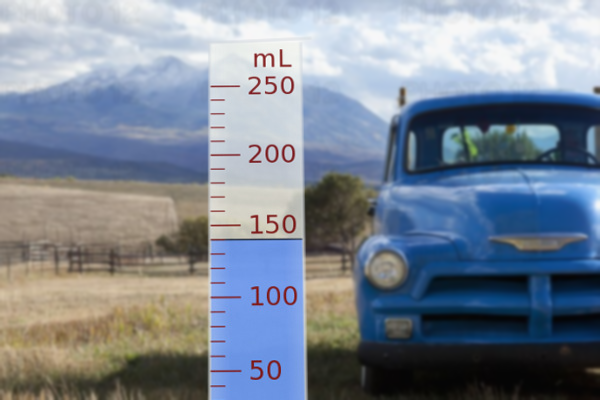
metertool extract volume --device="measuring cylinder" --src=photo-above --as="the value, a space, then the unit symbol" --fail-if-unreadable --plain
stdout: 140 mL
